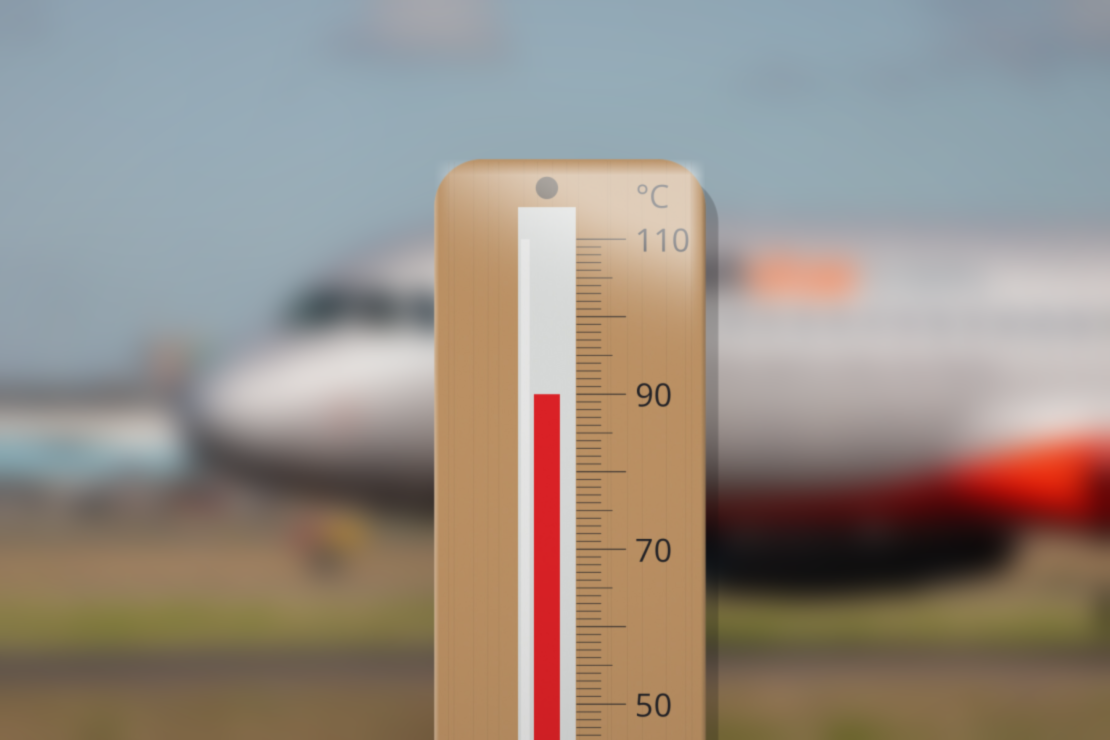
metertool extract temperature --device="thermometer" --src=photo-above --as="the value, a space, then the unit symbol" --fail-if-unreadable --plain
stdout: 90 °C
